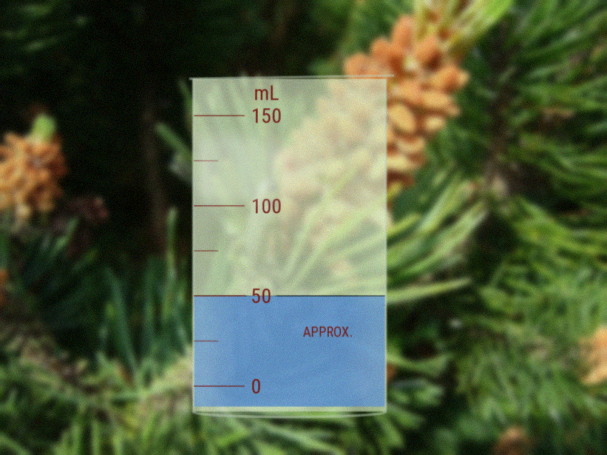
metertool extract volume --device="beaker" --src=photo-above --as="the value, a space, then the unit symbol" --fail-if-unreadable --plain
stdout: 50 mL
